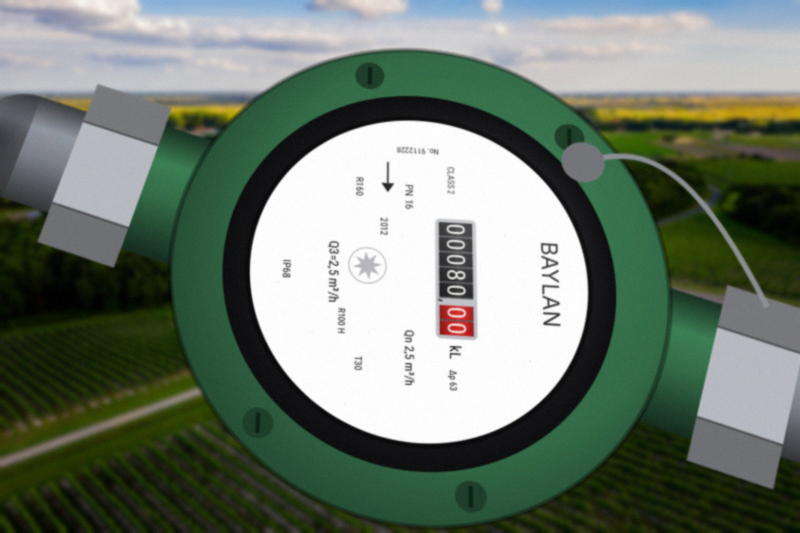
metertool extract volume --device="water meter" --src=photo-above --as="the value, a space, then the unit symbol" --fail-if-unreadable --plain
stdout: 80.00 kL
